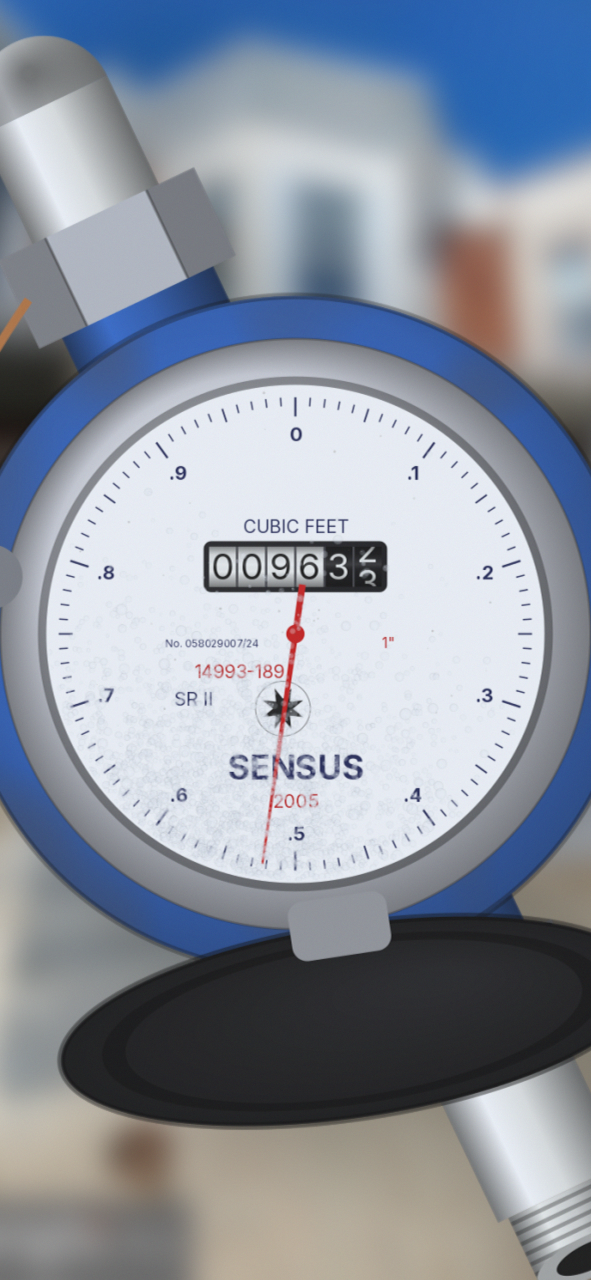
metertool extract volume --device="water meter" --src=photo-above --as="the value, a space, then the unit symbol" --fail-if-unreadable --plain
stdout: 9632.52 ft³
